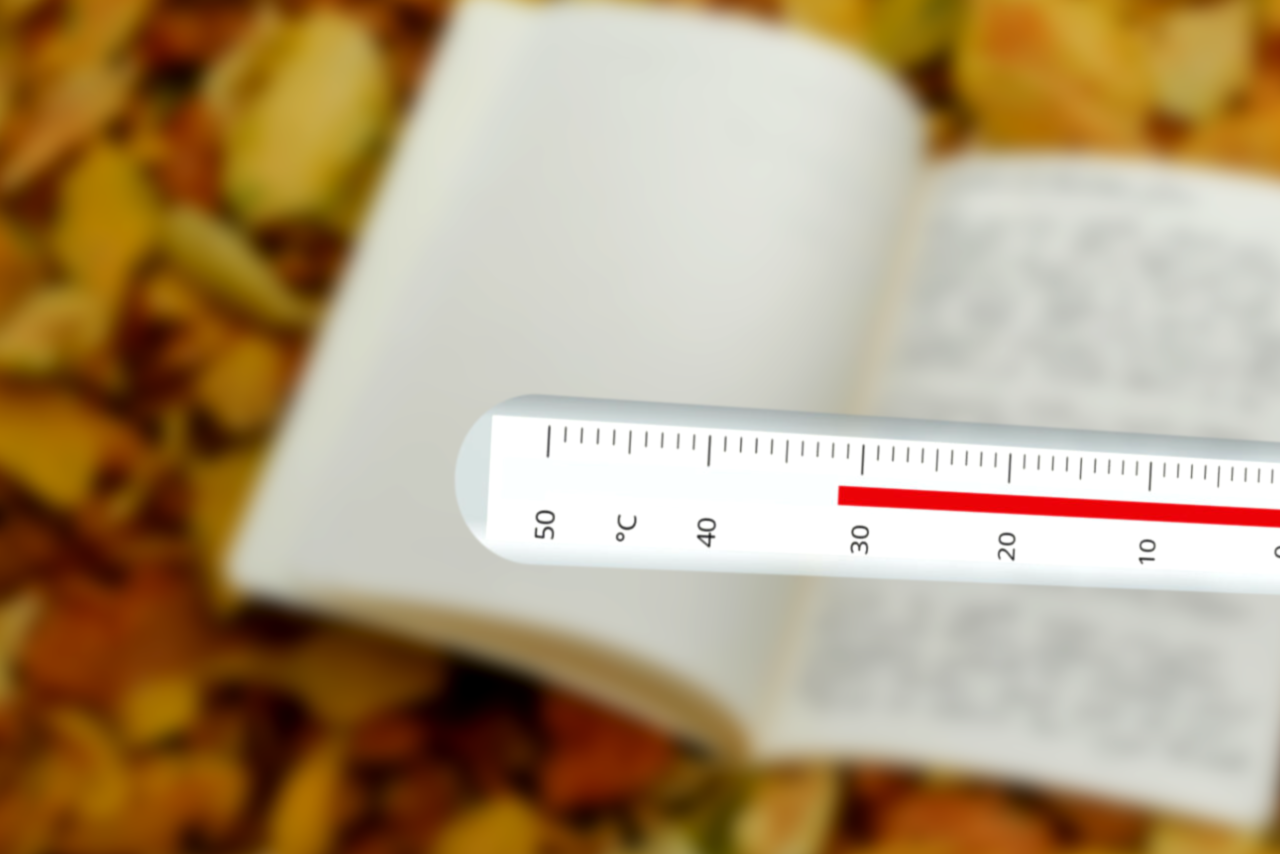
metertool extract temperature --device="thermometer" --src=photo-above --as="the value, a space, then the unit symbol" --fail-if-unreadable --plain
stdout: 31.5 °C
